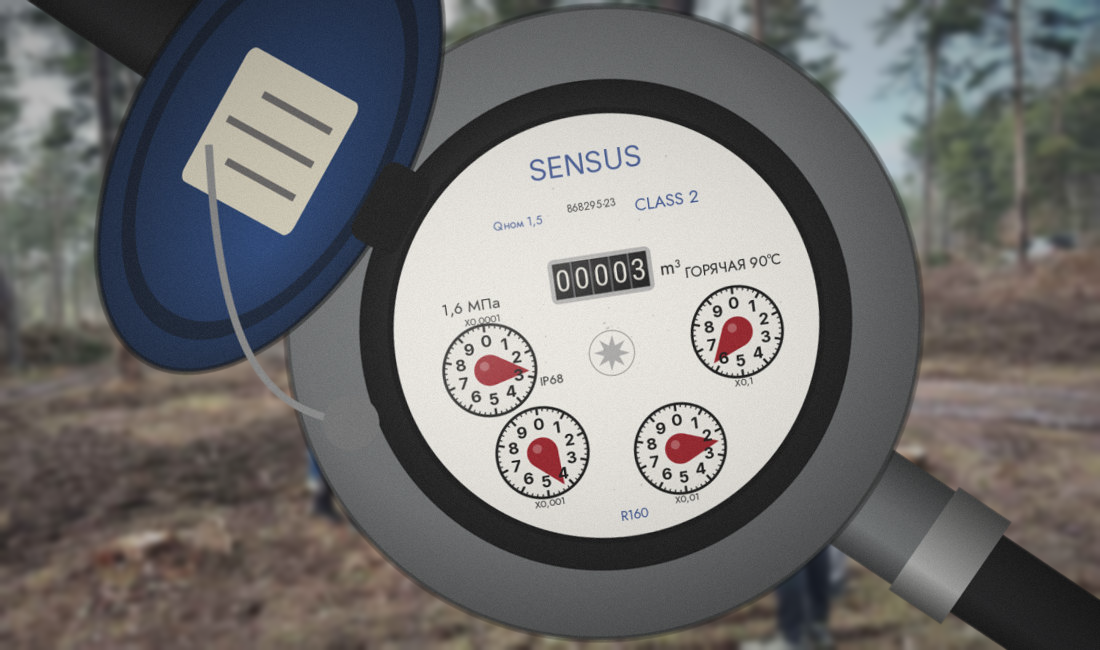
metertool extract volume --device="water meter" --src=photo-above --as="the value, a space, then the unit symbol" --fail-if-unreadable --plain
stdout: 3.6242 m³
